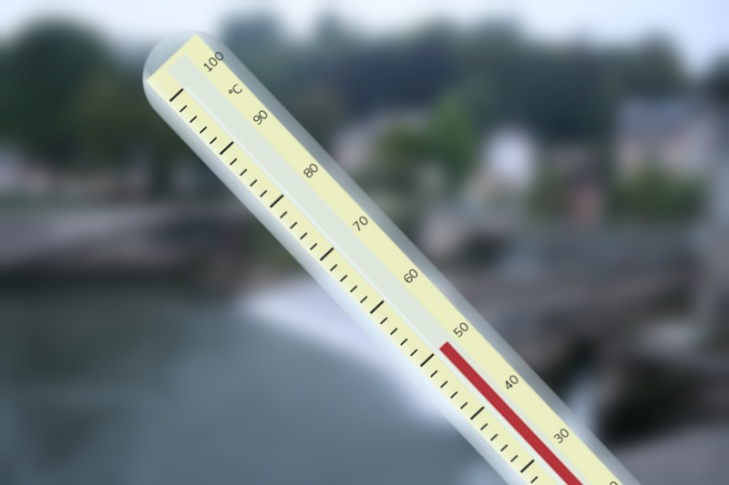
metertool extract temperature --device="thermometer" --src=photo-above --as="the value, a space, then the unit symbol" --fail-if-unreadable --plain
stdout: 50 °C
